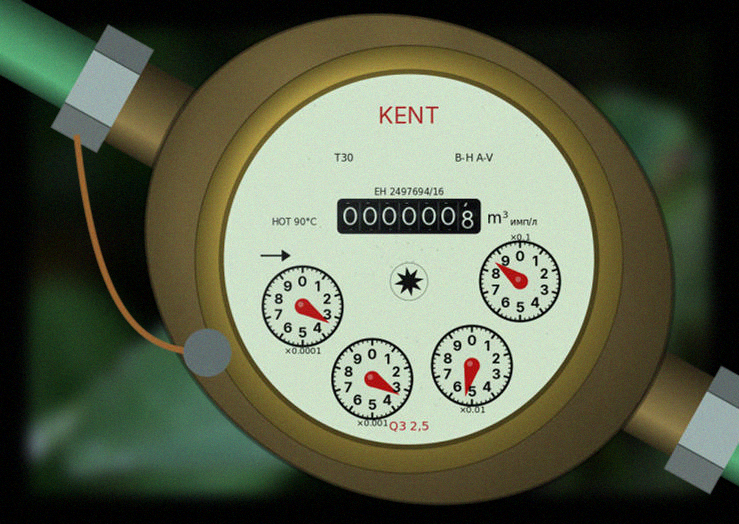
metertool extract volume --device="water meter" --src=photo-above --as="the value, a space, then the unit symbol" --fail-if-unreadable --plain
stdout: 7.8533 m³
